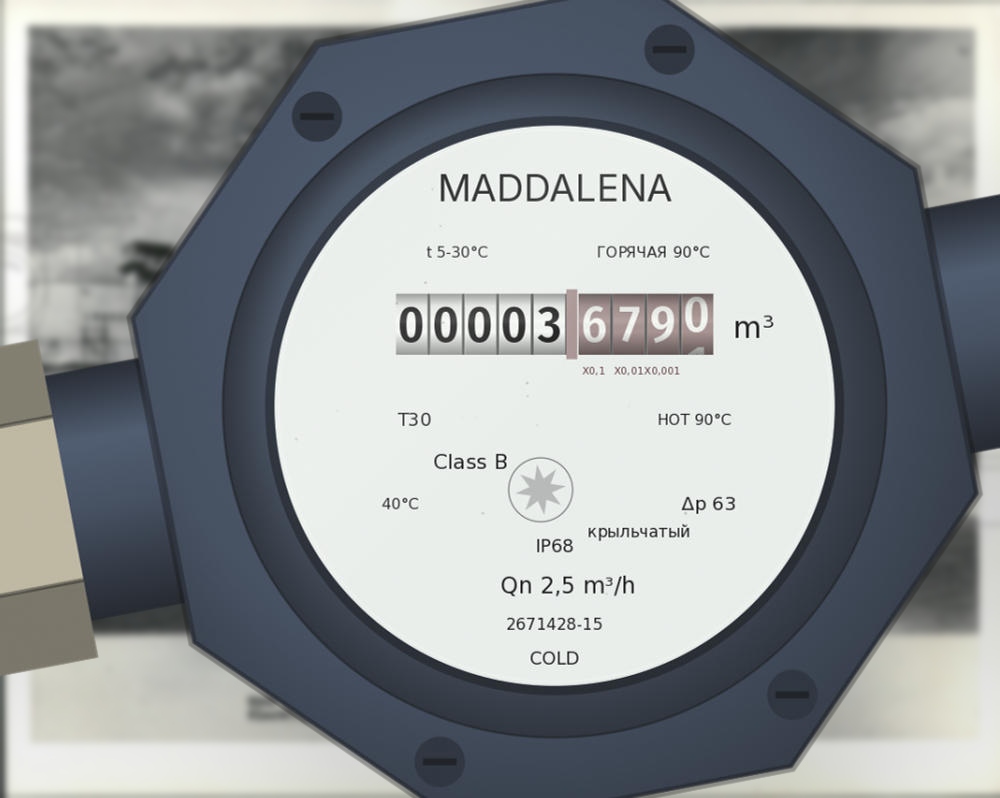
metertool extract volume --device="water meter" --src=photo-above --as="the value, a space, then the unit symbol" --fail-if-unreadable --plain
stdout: 3.6790 m³
